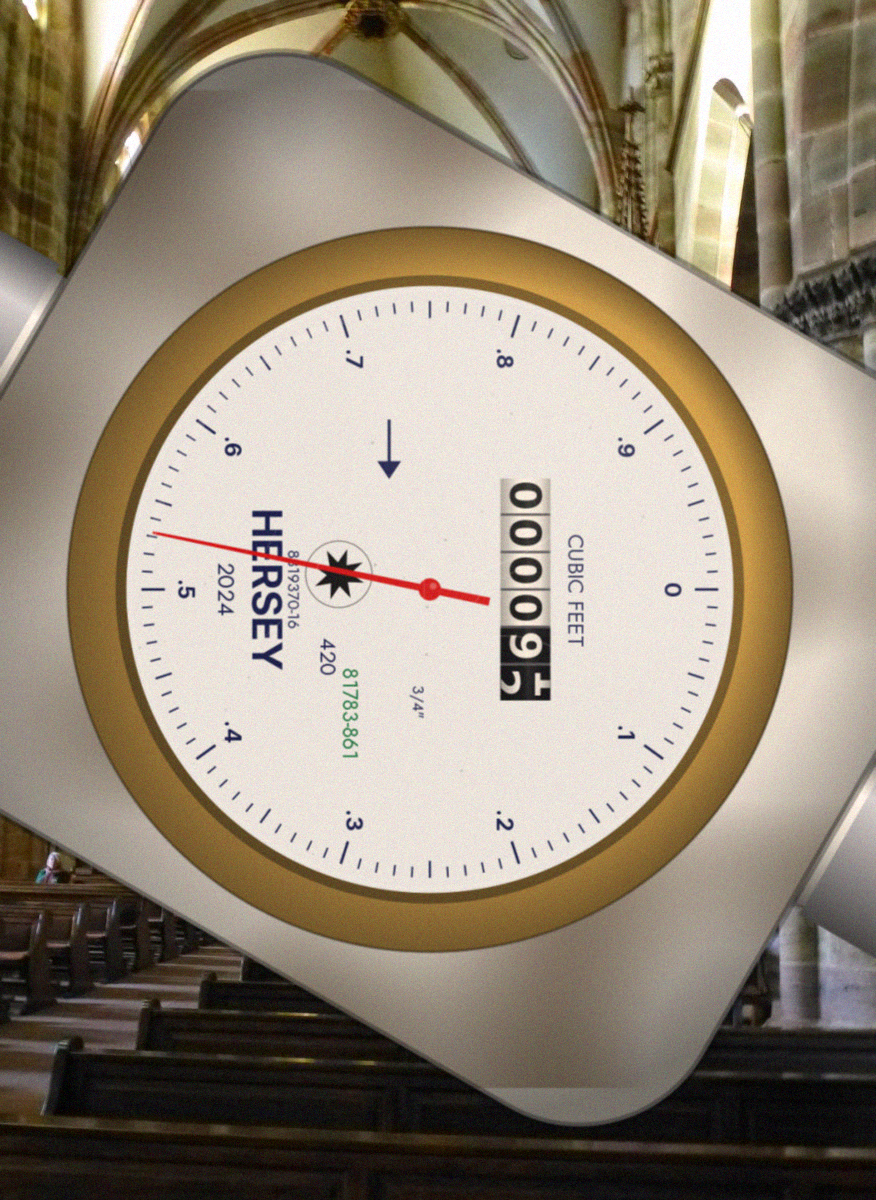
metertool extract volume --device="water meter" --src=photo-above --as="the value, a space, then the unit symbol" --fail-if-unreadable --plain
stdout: 91.53 ft³
